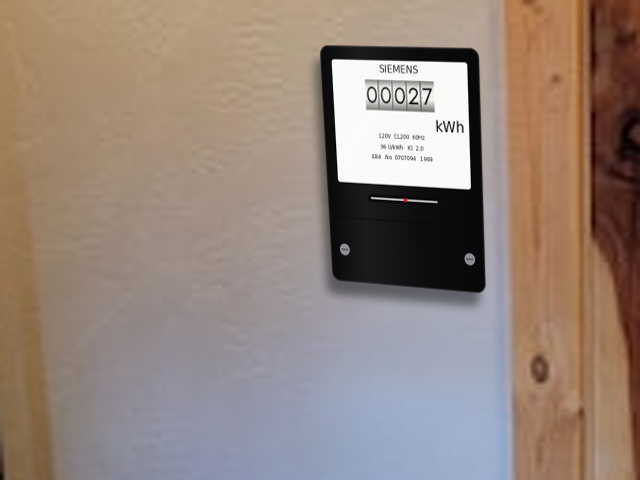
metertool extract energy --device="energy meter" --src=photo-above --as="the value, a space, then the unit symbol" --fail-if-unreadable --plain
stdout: 27 kWh
